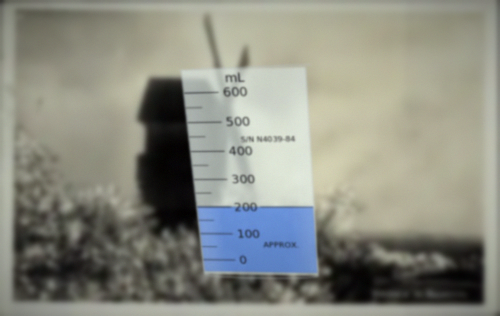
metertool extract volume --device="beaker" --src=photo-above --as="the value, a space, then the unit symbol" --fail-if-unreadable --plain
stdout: 200 mL
